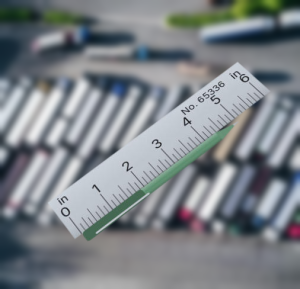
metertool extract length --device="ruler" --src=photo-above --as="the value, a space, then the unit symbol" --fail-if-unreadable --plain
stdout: 5 in
